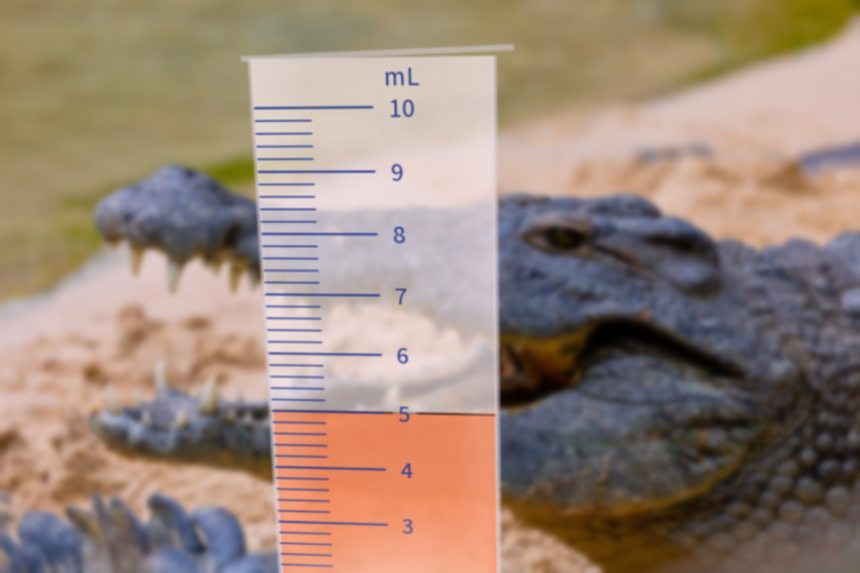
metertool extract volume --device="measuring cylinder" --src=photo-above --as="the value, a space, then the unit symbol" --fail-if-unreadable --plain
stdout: 5 mL
